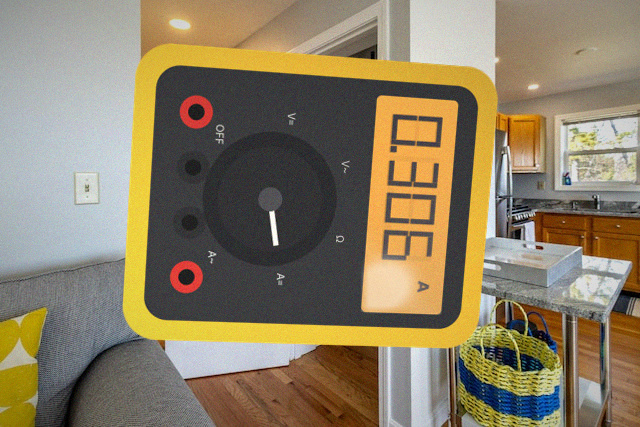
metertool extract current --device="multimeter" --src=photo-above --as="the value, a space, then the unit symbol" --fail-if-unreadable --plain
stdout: 0.306 A
